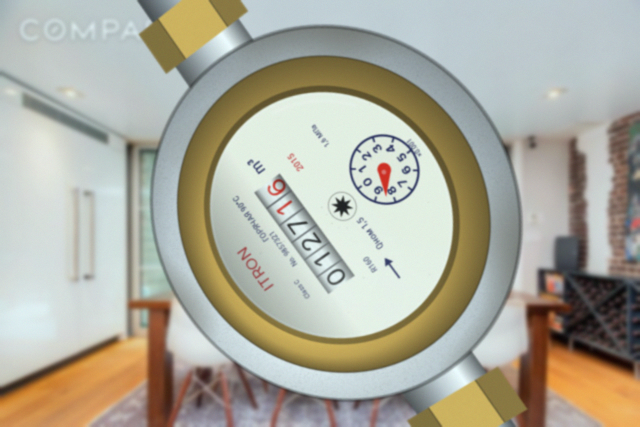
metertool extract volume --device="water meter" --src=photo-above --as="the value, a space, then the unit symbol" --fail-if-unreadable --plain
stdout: 127.158 m³
